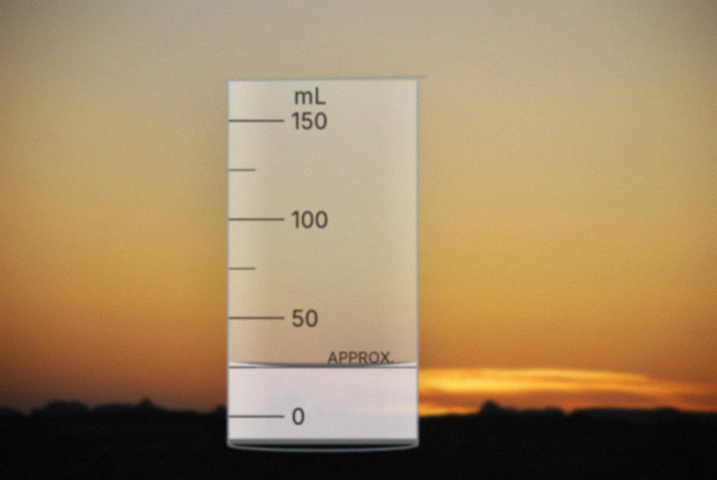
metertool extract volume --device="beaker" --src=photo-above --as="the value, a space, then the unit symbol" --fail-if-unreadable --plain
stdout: 25 mL
